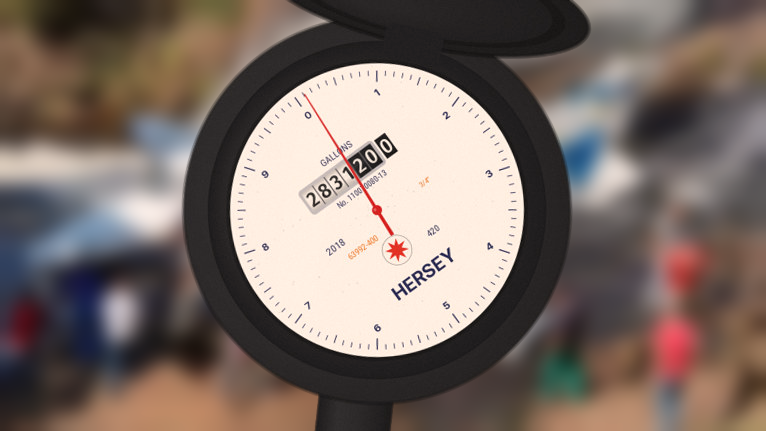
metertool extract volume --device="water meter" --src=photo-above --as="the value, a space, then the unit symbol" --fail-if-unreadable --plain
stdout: 2831200.1 gal
